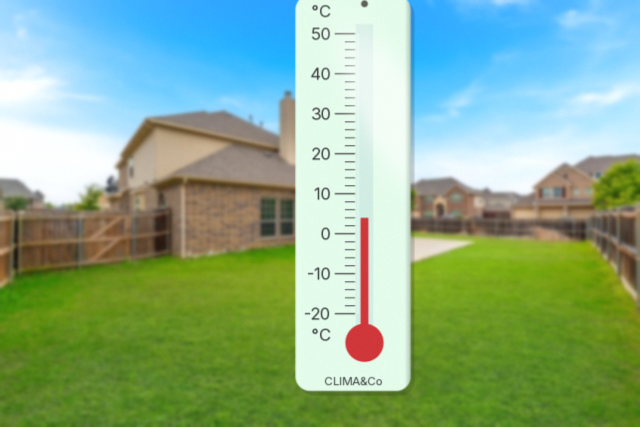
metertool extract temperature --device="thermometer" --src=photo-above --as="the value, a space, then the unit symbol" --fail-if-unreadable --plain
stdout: 4 °C
